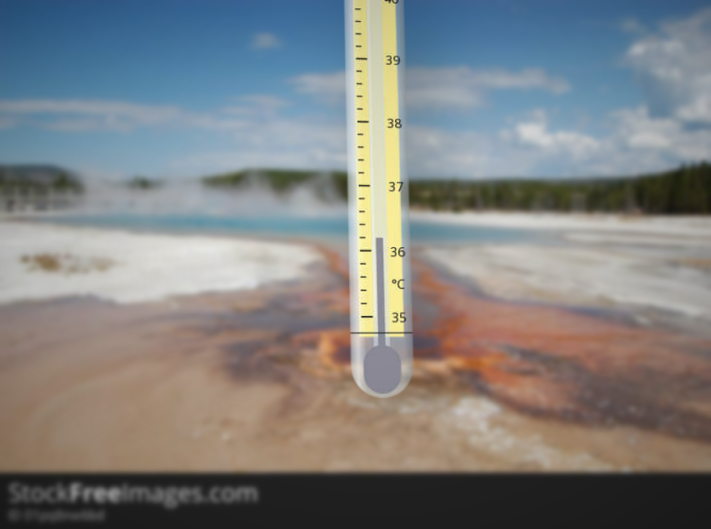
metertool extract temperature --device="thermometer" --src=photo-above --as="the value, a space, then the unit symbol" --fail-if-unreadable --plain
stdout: 36.2 °C
